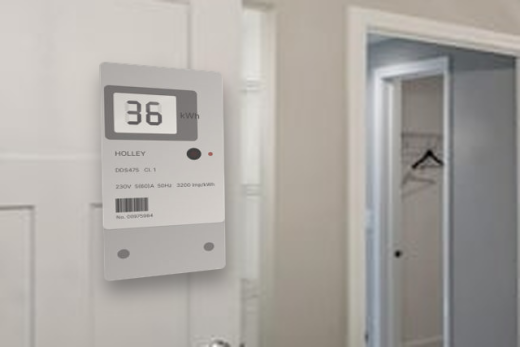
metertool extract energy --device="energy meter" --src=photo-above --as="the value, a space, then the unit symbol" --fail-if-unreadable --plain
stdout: 36 kWh
